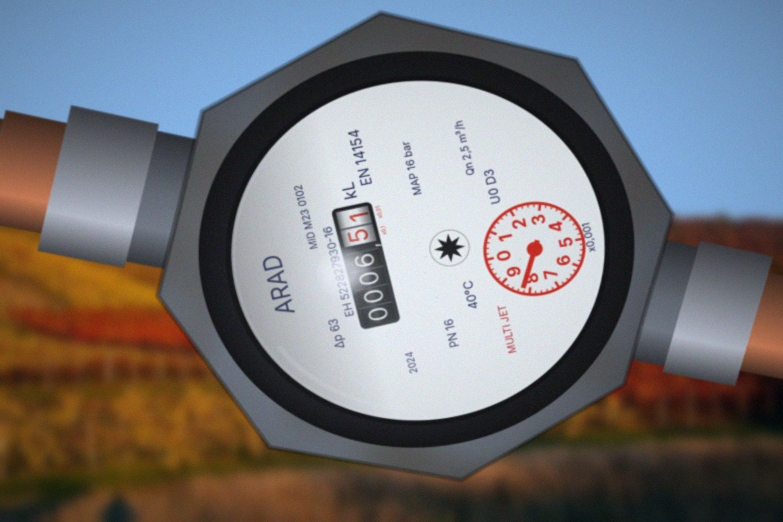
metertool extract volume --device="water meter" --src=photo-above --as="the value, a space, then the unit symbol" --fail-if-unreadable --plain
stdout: 6.508 kL
